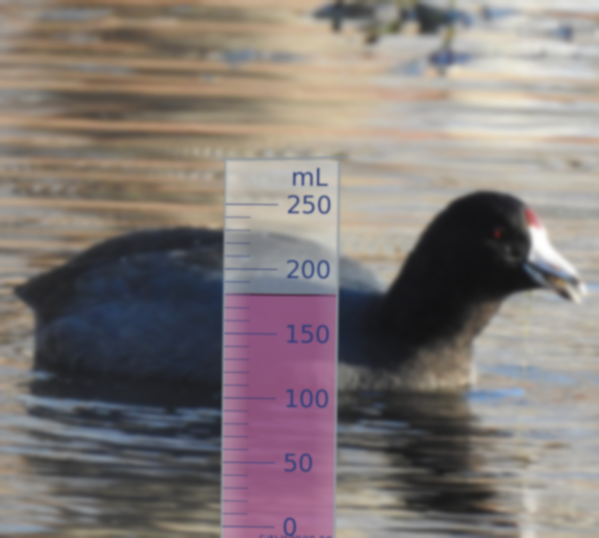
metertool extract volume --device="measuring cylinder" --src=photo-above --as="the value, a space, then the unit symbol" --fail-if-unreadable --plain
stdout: 180 mL
